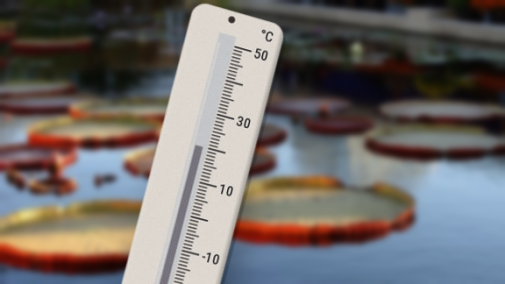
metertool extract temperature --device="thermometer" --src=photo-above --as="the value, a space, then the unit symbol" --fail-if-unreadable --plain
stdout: 20 °C
